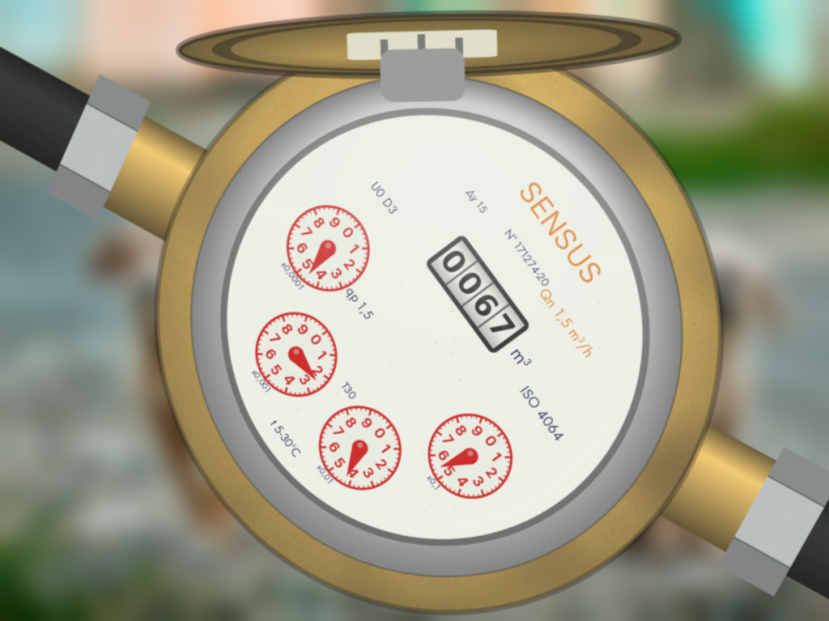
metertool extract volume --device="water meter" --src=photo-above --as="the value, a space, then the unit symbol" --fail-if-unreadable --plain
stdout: 67.5424 m³
